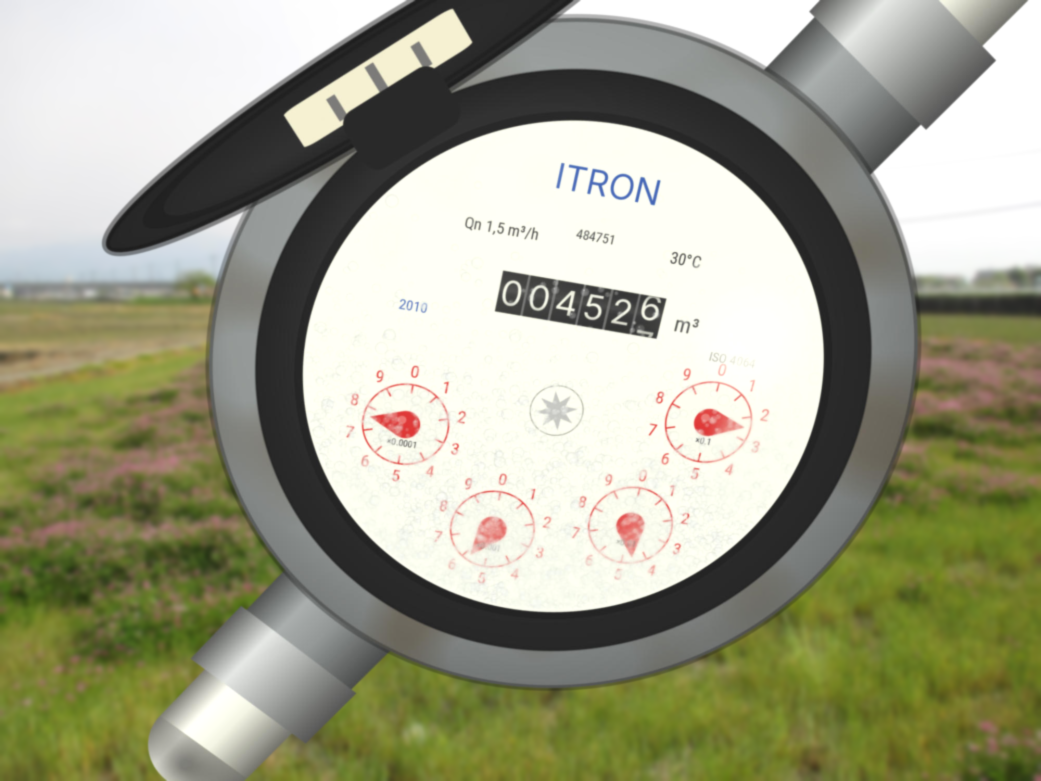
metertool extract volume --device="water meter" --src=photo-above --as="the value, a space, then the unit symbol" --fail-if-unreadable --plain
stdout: 4526.2457 m³
